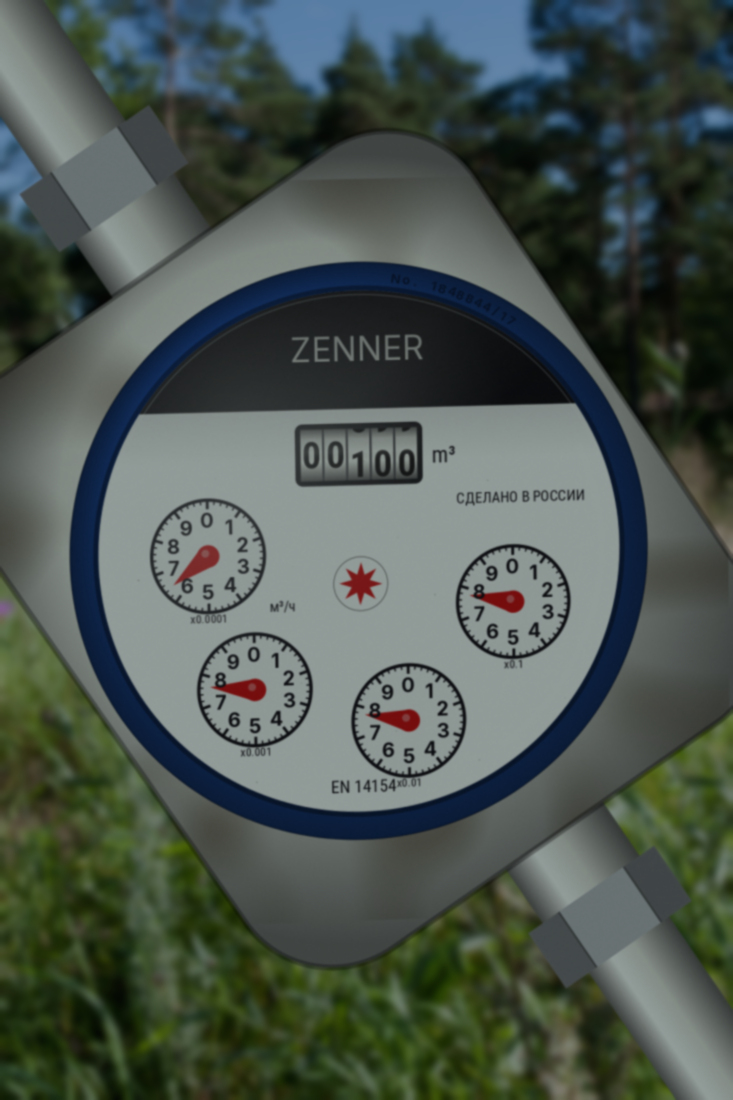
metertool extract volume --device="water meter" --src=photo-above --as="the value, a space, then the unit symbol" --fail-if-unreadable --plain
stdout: 99.7776 m³
